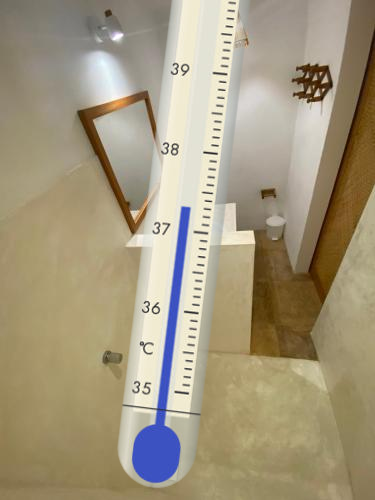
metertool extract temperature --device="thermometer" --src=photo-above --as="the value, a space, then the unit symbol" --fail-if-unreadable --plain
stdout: 37.3 °C
